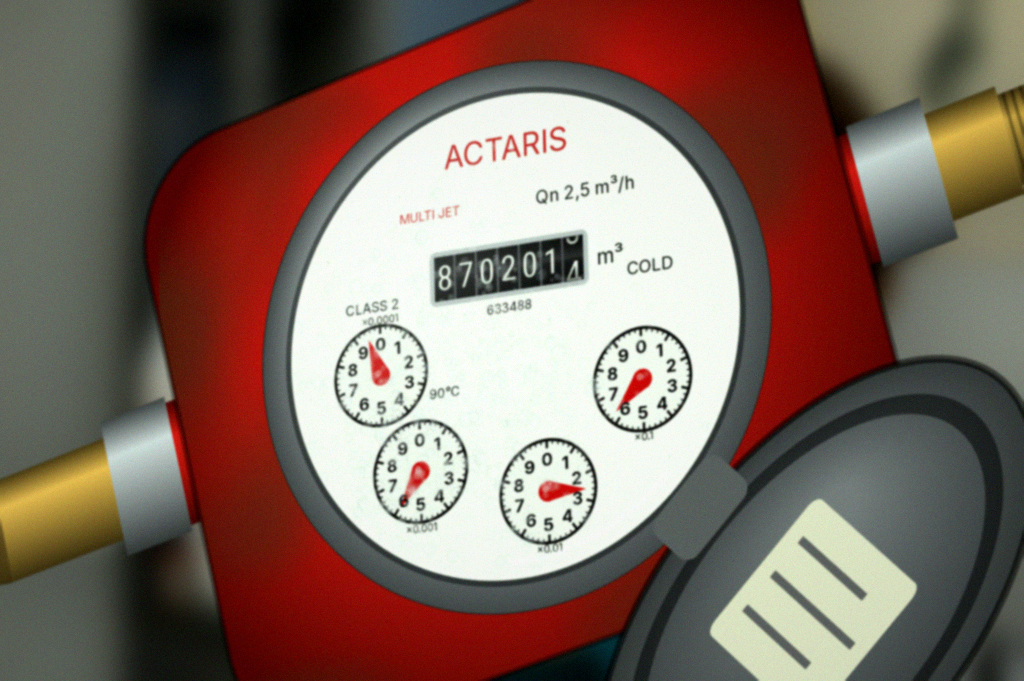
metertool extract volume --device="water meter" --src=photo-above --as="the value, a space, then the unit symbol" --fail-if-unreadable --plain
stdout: 8702013.6259 m³
